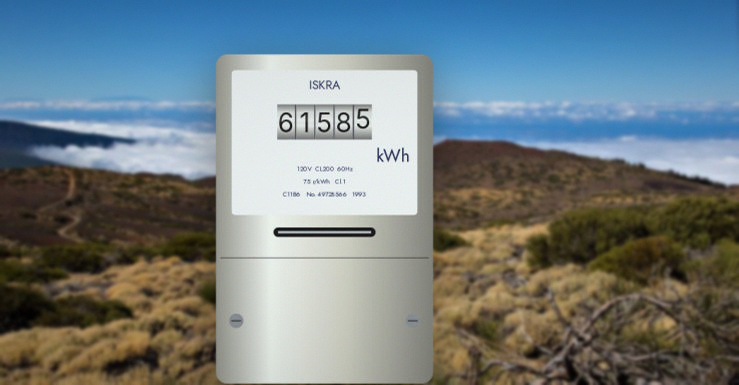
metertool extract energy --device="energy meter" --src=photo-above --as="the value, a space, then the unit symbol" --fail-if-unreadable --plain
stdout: 61585 kWh
